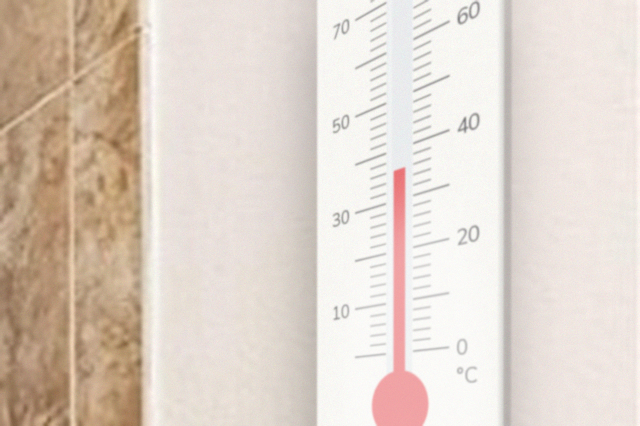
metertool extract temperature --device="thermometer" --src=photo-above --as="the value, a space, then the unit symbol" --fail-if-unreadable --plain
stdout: 36 °C
